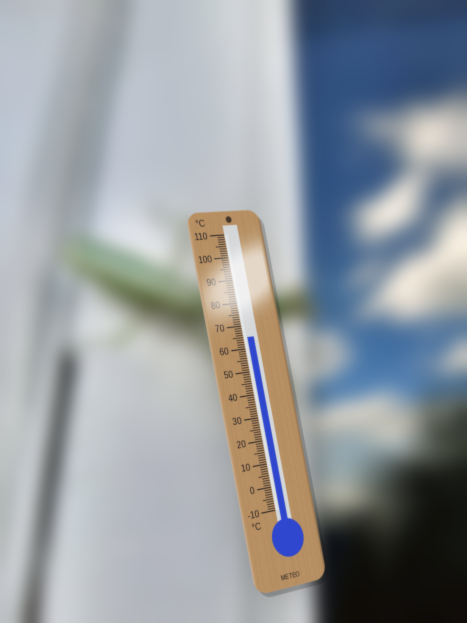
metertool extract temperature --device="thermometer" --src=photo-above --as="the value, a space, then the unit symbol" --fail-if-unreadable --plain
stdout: 65 °C
